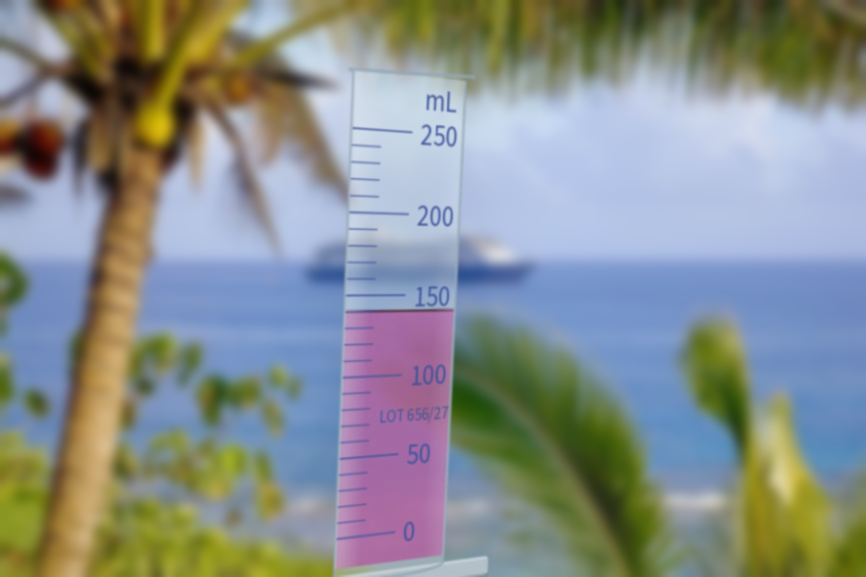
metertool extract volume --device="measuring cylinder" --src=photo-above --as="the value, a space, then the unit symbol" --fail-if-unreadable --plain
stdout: 140 mL
